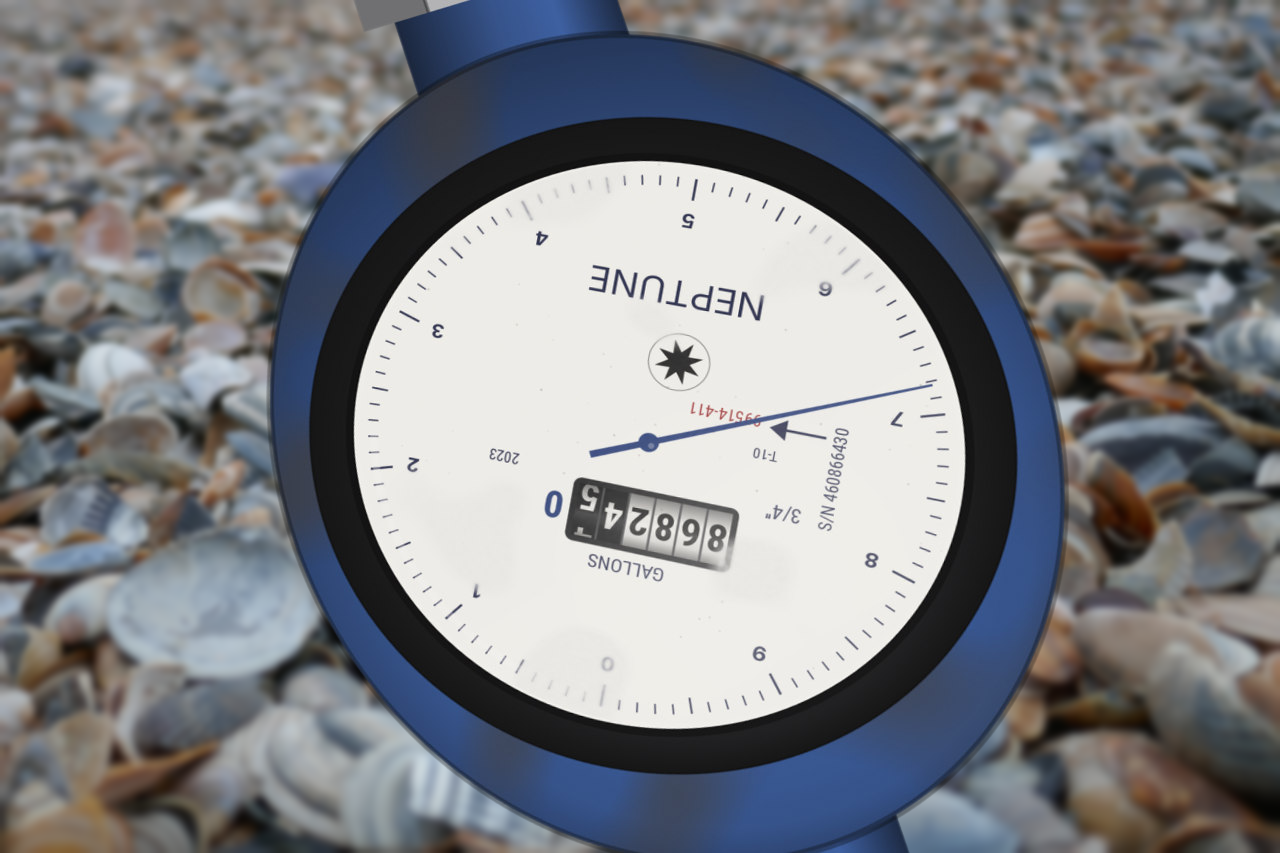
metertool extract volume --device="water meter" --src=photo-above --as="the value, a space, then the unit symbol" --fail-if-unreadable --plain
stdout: 8682446.8 gal
